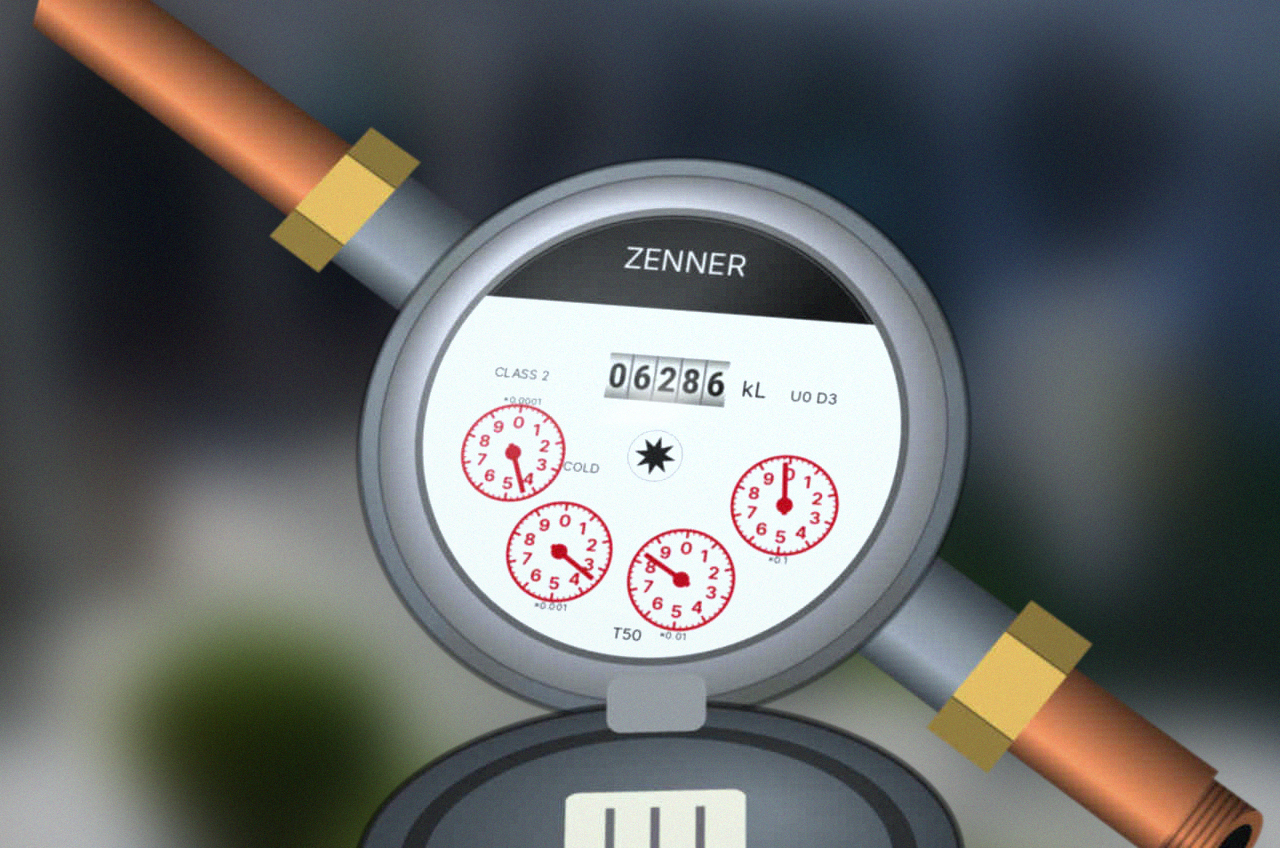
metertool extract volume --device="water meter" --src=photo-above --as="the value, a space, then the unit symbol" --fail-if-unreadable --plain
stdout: 6285.9834 kL
